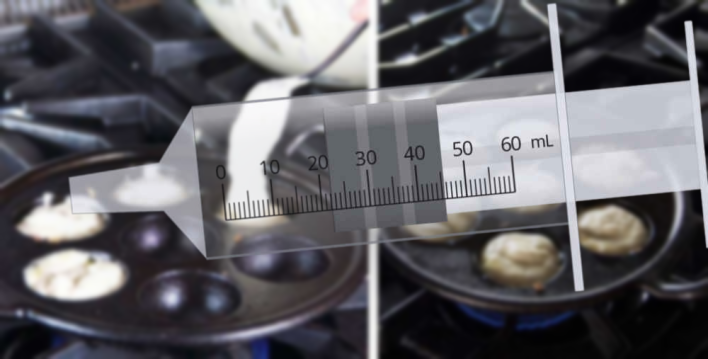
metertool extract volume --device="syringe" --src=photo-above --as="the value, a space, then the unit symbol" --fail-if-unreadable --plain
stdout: 22 mL
